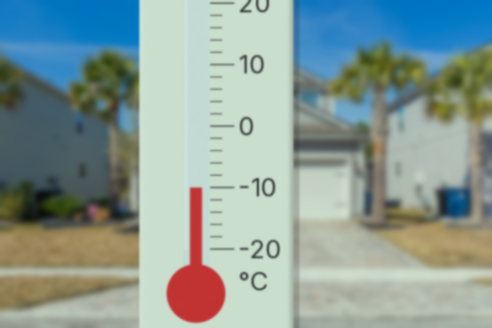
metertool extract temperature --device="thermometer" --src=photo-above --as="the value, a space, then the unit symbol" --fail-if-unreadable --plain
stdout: -10 °C
